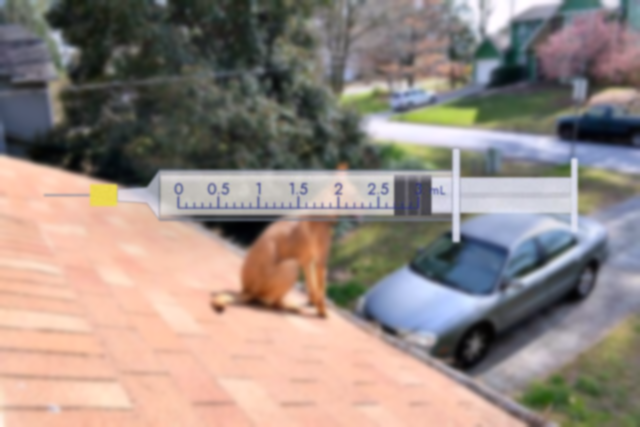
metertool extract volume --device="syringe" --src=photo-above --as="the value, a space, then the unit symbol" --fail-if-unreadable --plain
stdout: 2.7 mL
